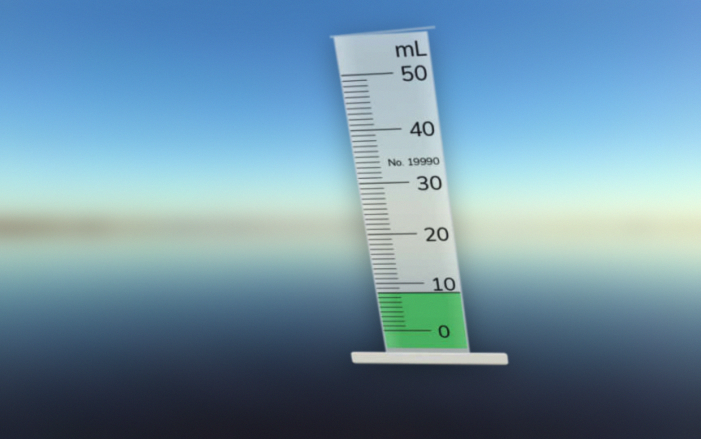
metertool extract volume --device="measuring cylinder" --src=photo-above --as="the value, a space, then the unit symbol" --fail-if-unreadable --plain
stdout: 8 mL
